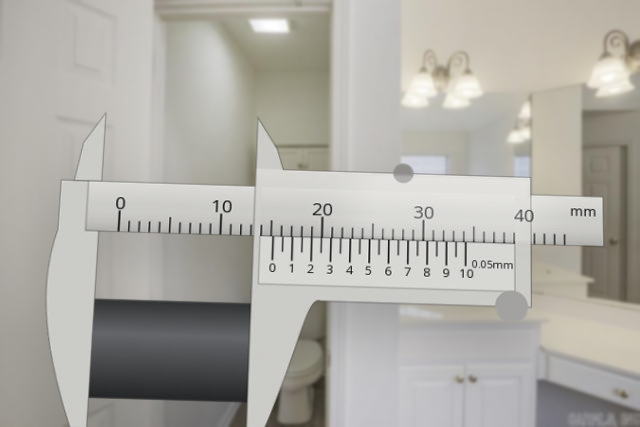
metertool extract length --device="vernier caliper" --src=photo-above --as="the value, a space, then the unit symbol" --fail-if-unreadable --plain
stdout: 15.2 mm
